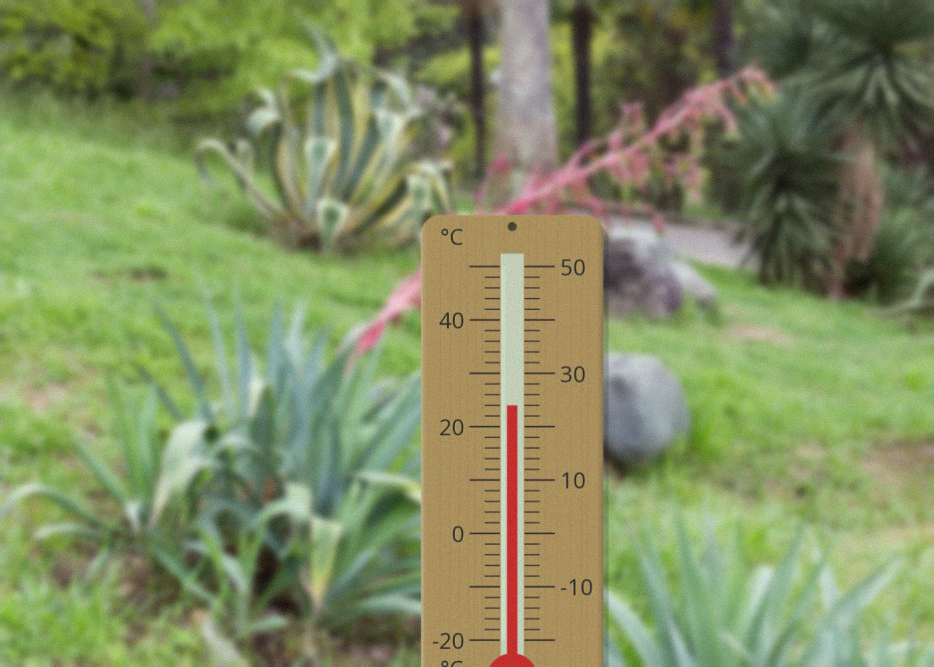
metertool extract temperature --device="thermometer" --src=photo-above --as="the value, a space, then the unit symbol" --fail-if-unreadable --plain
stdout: 24 °C
